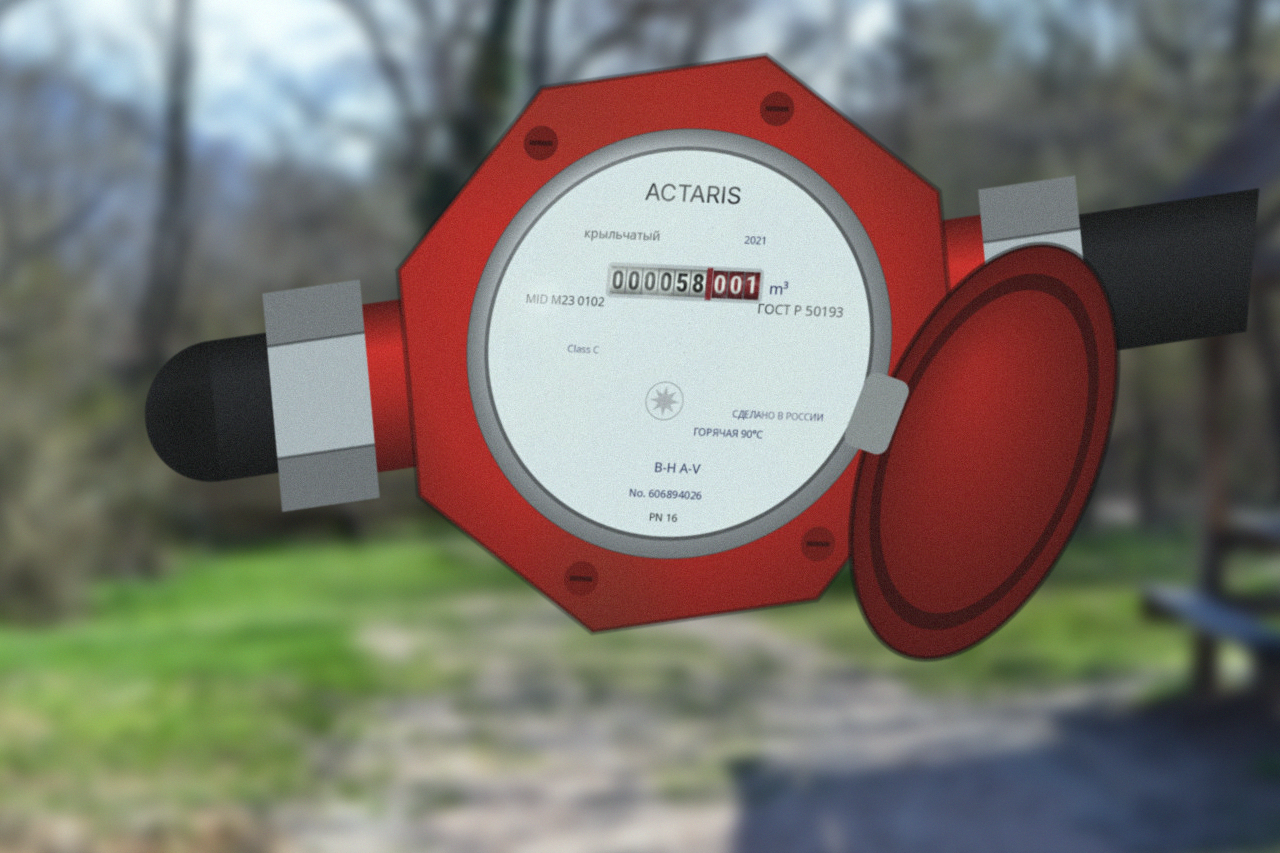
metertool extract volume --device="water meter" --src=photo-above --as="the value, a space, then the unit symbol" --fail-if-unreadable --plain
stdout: 58.001 m³
